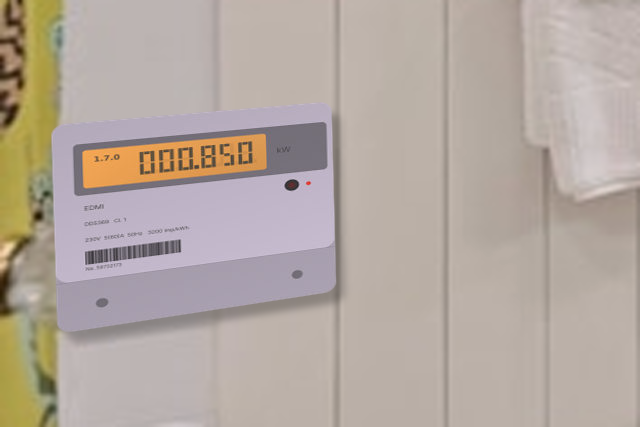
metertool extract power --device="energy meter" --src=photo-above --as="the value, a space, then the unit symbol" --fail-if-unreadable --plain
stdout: 0.850 kW
